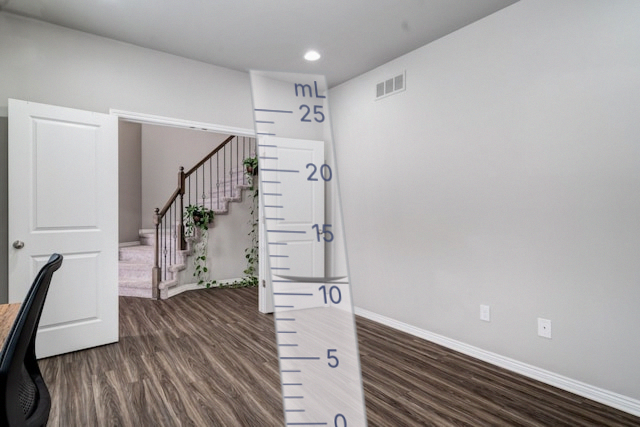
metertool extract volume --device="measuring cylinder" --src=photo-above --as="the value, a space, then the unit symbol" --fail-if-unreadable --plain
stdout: 11 mL
